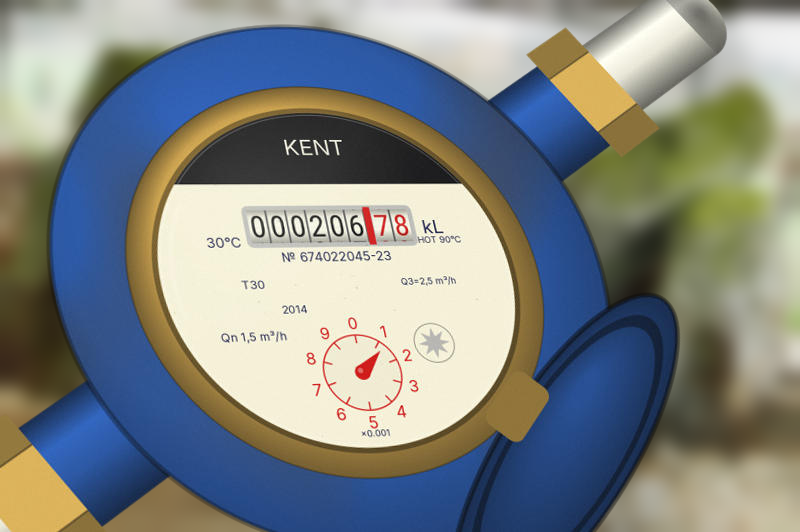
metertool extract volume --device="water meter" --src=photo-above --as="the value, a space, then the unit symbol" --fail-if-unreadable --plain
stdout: 206.781 kL
